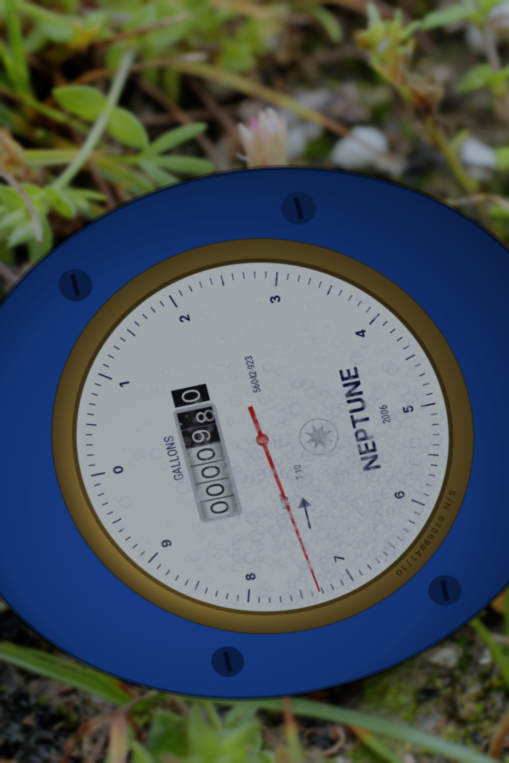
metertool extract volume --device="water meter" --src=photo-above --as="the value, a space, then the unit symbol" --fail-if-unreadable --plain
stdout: 977.3 gal
